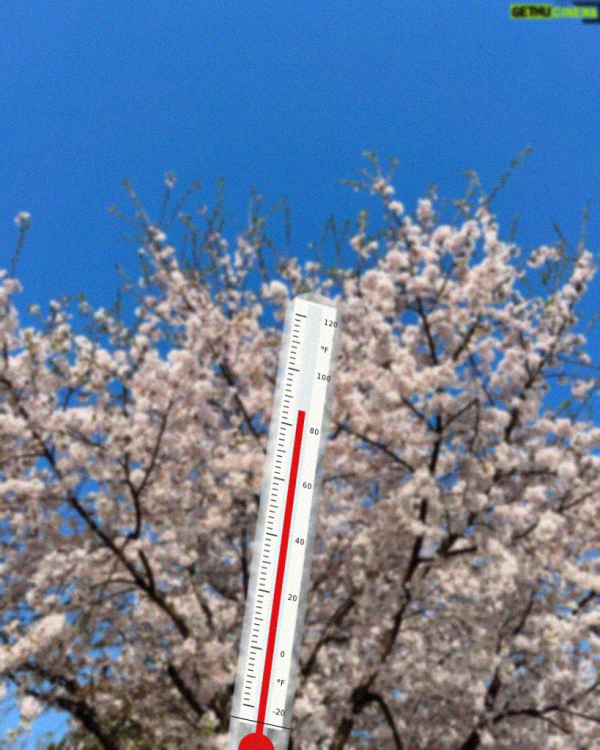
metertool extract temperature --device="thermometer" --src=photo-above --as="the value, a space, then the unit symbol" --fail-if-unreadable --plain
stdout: 86 °F
